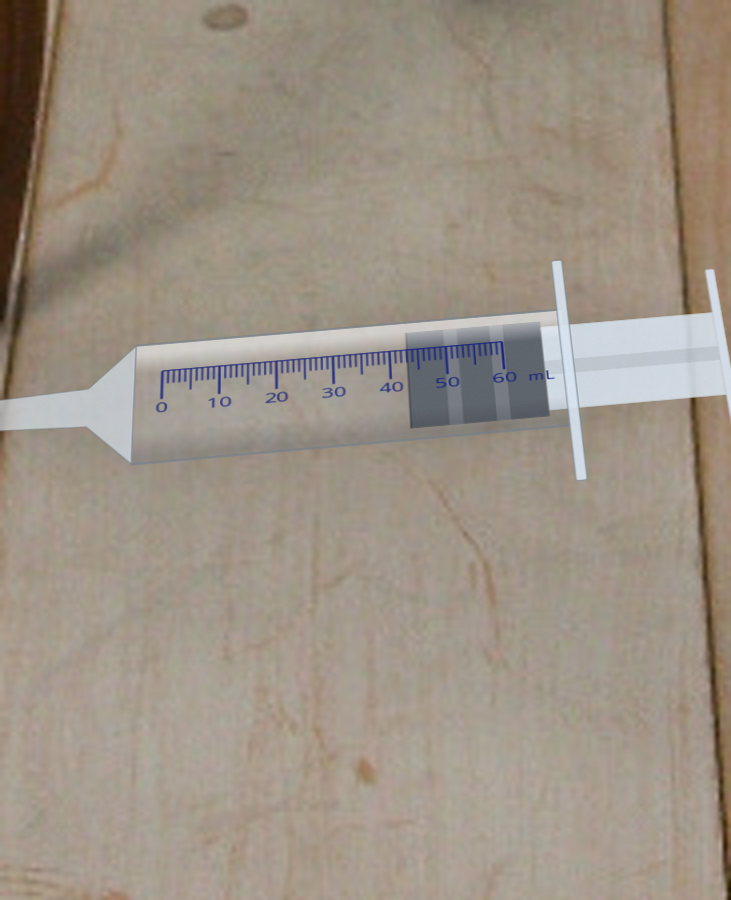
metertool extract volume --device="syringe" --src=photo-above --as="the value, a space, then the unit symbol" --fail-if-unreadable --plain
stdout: 43 mL
